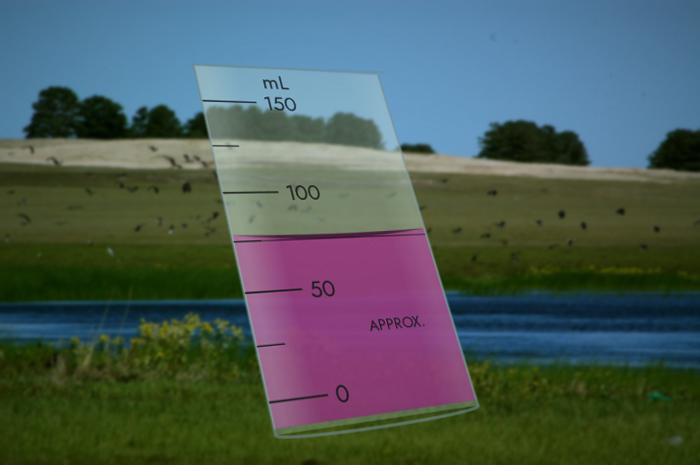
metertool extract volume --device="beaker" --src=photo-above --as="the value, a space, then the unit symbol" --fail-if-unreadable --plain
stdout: 75 mL
